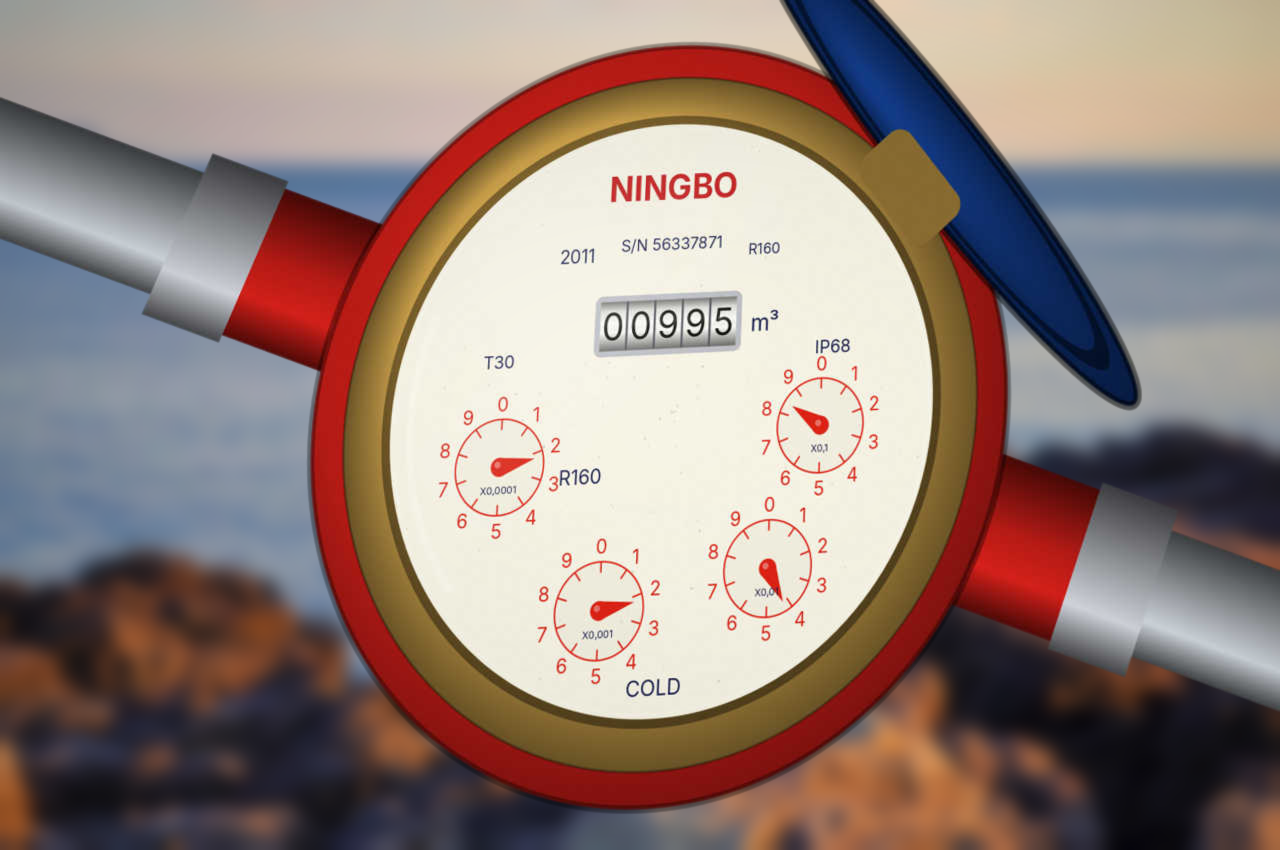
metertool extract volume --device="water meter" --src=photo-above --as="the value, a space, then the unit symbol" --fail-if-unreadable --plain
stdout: 995.8422 m³
